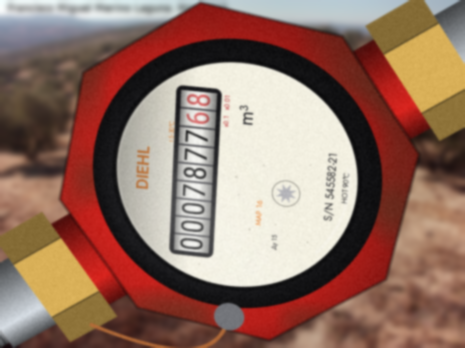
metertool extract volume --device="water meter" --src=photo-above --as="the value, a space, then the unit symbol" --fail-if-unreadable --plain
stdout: 7877.68 m³
